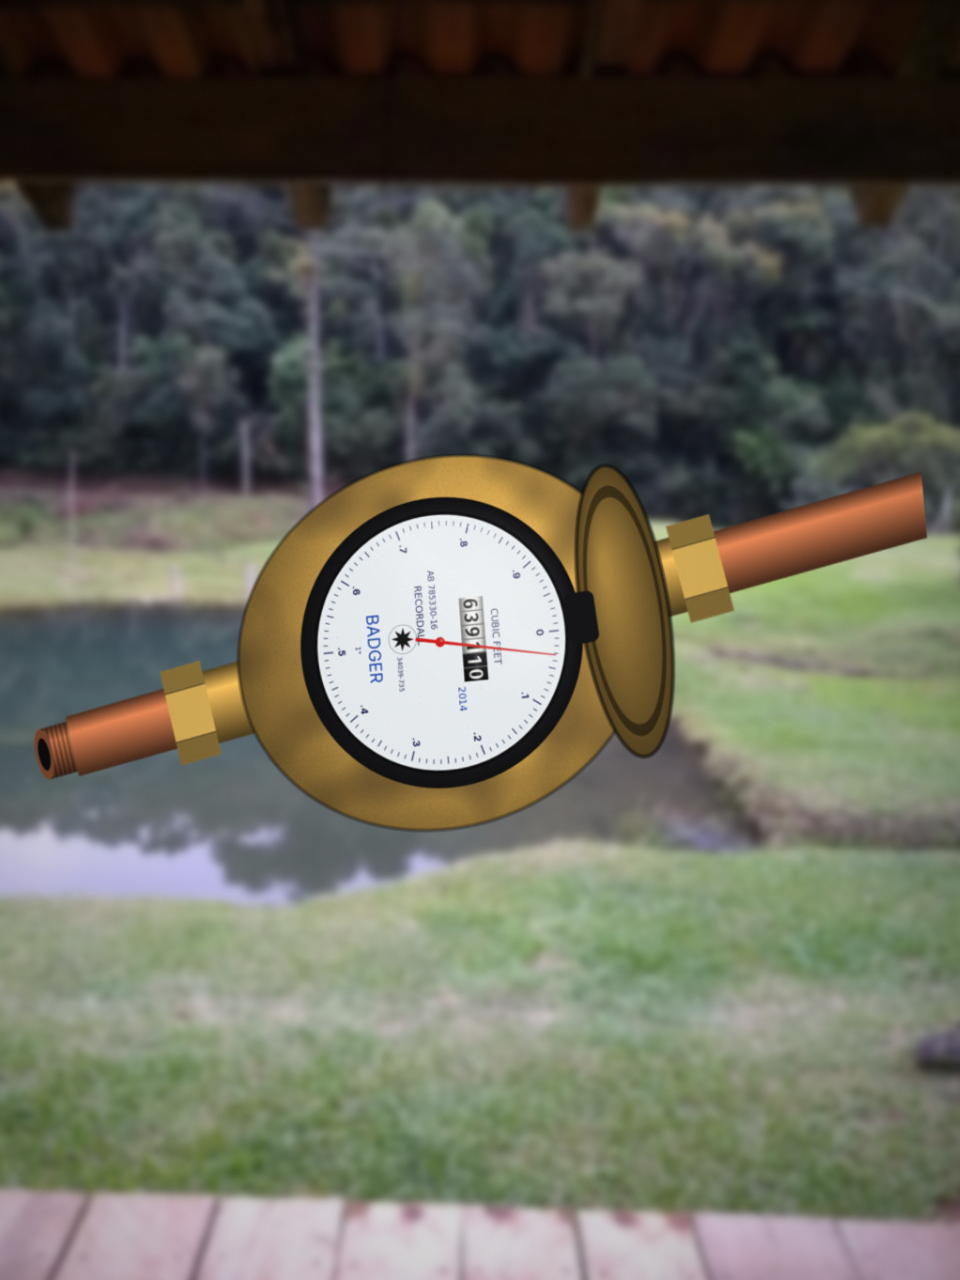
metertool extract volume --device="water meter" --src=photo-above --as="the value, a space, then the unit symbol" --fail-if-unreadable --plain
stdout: 639110.03 ft³
